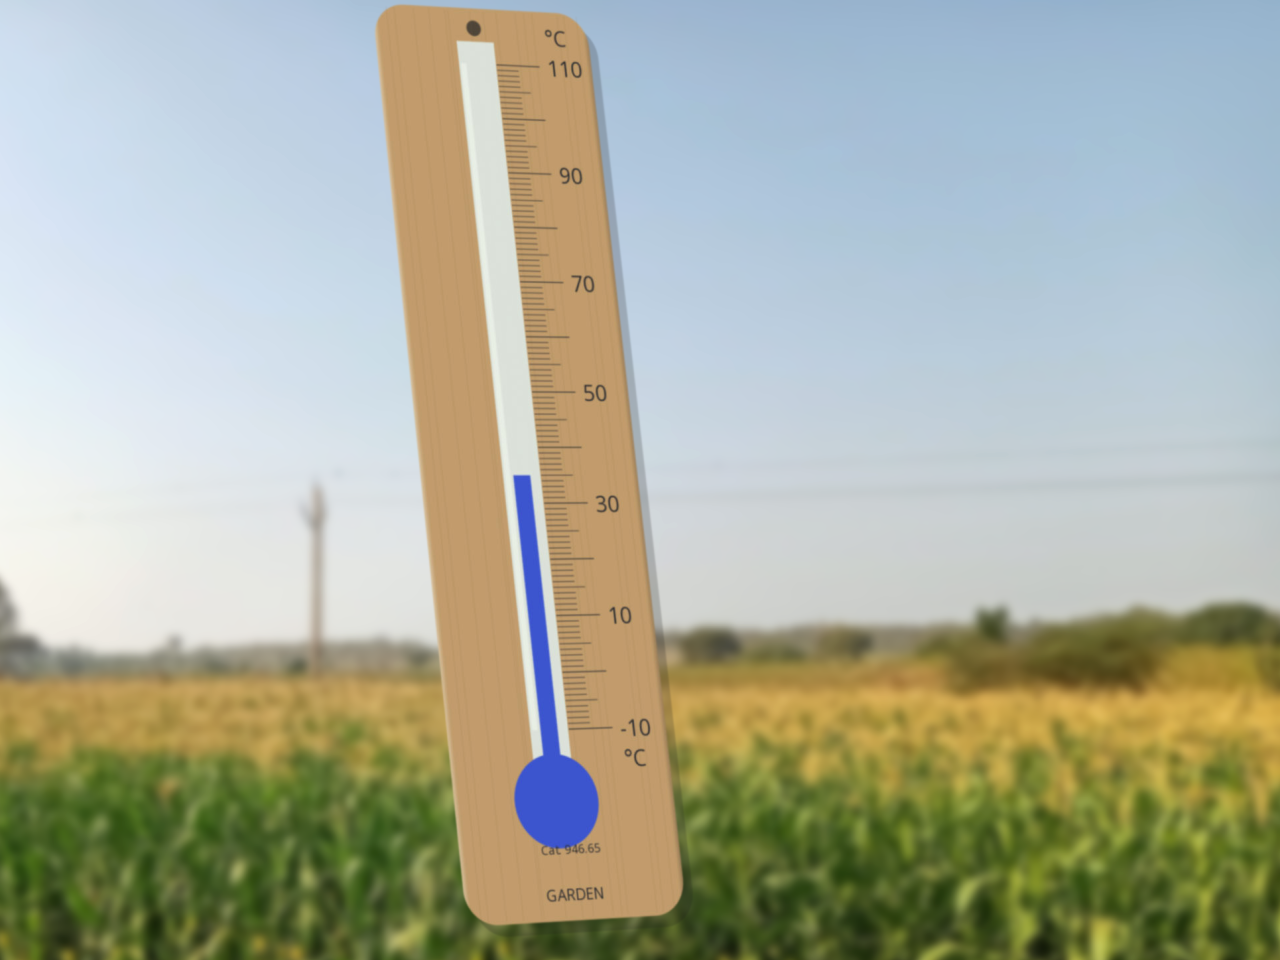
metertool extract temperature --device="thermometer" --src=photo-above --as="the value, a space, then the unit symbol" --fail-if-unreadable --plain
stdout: 35 °C
